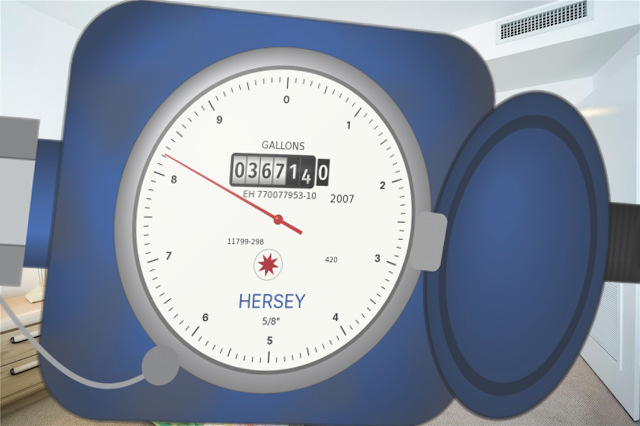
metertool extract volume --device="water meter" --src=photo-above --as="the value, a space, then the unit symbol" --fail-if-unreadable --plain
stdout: 367138.2 gal
